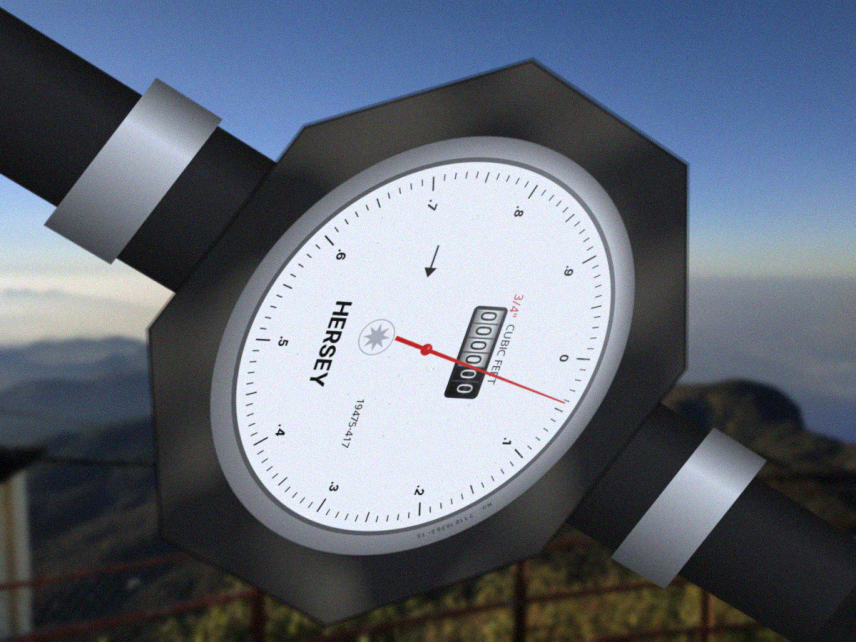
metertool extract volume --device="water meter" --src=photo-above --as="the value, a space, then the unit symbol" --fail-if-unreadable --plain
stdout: 0.04 ft³
